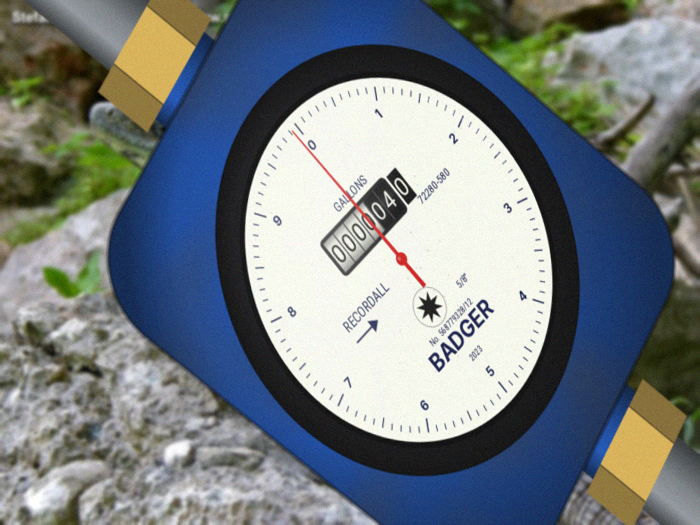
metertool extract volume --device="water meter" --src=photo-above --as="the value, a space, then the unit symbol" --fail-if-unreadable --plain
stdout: 39.9 gal
